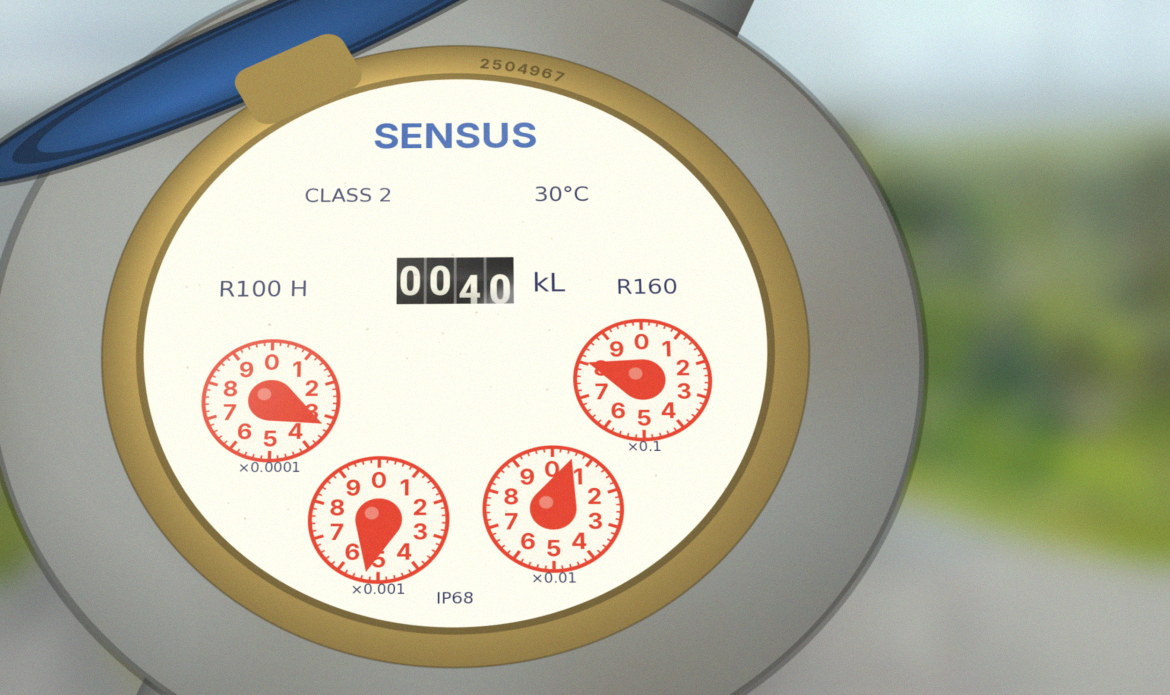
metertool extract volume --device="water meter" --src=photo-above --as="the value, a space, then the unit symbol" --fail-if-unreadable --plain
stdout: 39.8053 kL
